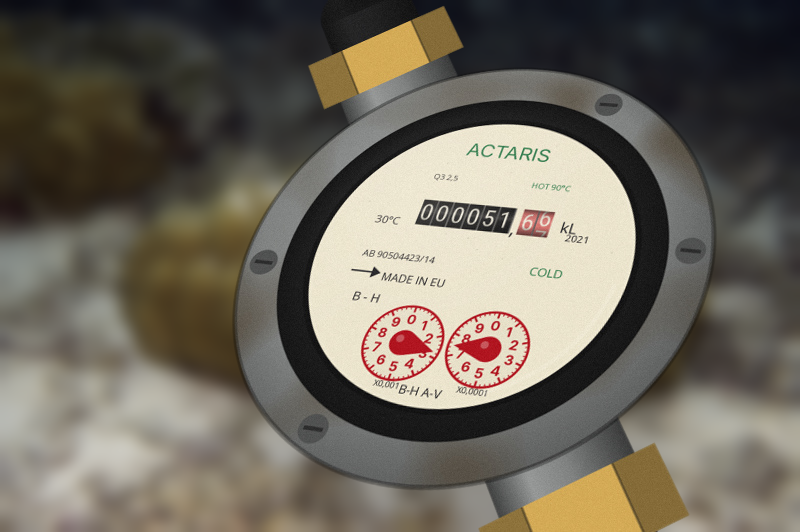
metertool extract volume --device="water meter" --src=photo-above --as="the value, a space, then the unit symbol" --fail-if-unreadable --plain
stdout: 51.6627 kL
